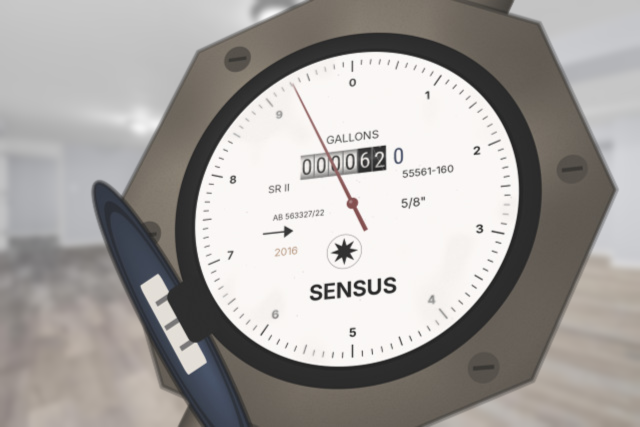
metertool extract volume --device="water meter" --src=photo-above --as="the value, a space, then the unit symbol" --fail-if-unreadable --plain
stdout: 619.3 gal
